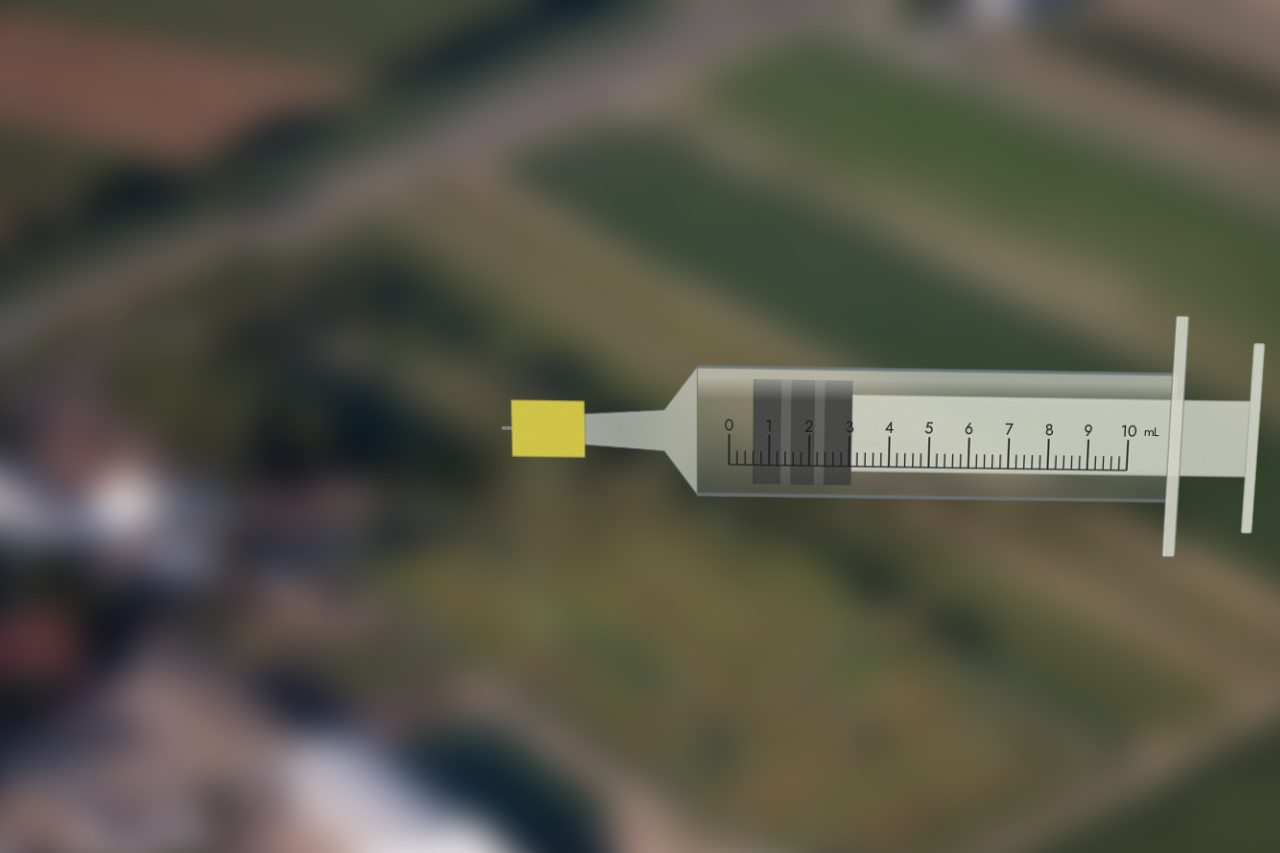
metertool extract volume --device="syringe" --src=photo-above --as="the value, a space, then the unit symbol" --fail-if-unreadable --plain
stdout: 0.6 mL
